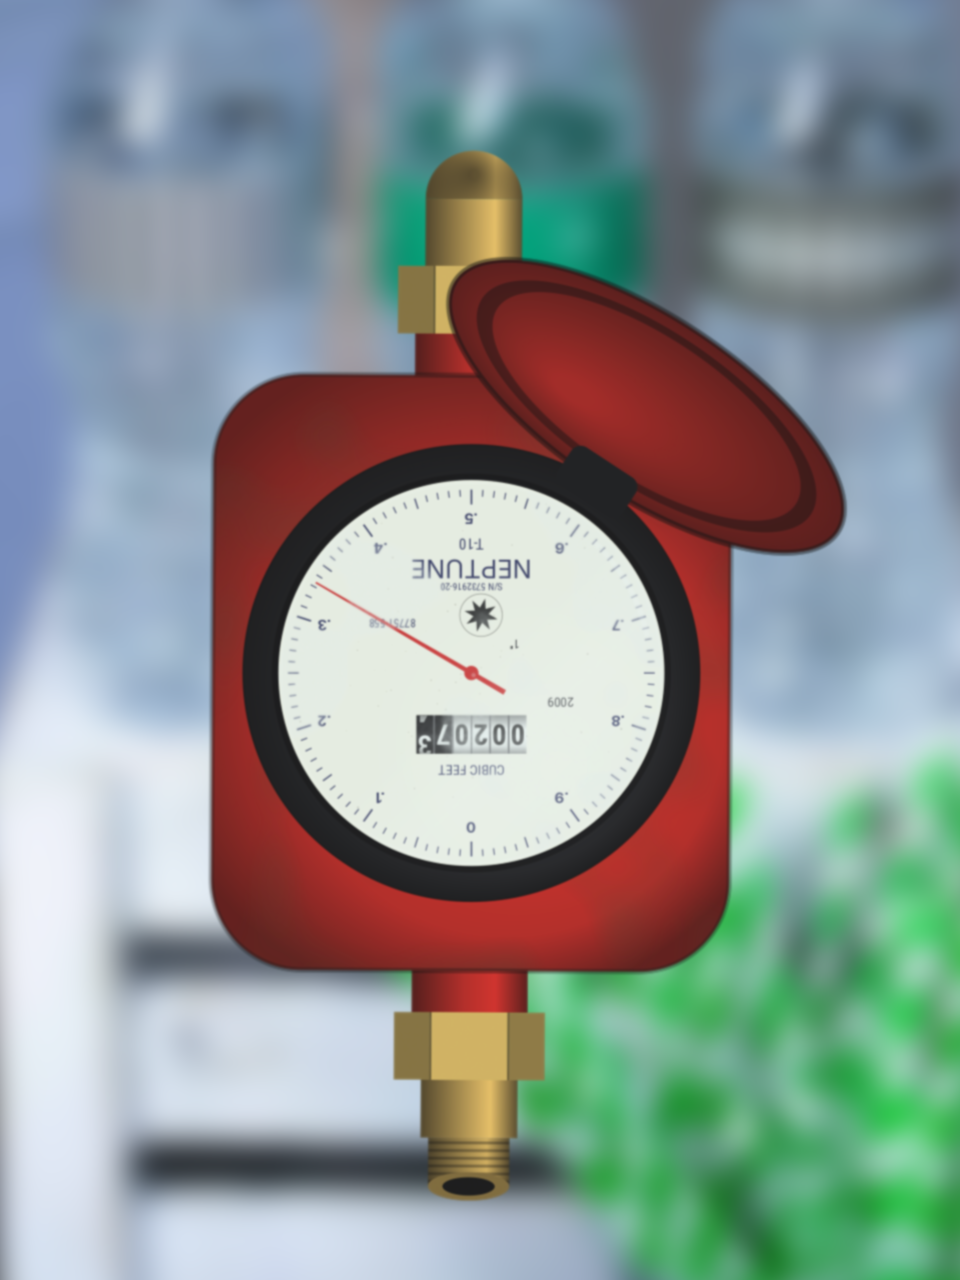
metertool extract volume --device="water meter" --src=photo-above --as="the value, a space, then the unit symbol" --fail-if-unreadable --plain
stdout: 2073.33 ft³
